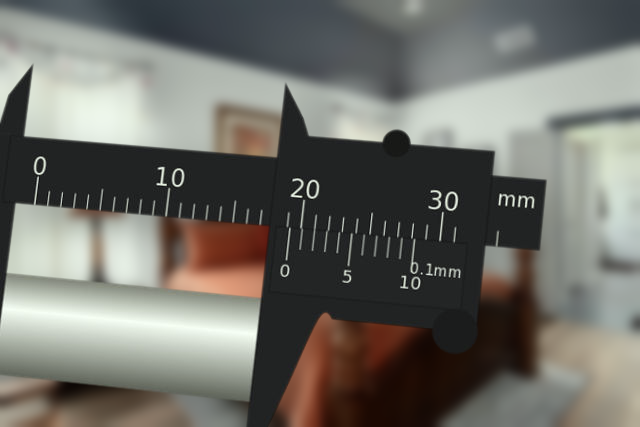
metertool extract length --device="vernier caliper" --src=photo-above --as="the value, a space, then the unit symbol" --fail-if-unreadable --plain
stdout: 19.2 mm
